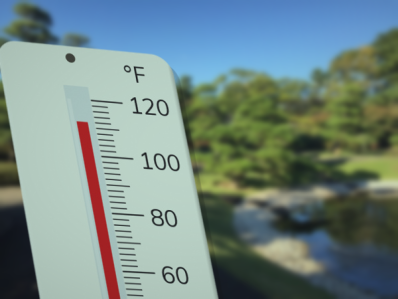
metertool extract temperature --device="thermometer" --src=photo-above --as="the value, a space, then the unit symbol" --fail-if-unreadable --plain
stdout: 112 °F
